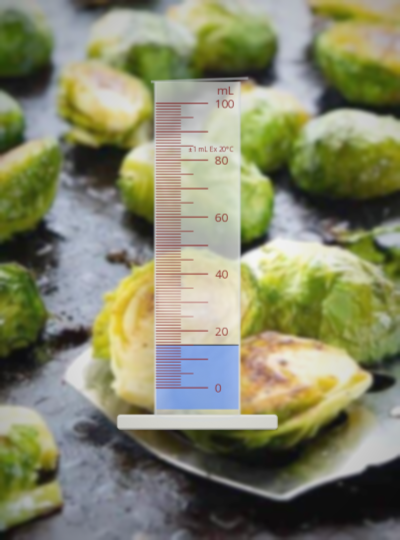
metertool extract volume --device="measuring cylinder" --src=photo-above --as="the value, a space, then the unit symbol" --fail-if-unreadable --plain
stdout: 15 mL
